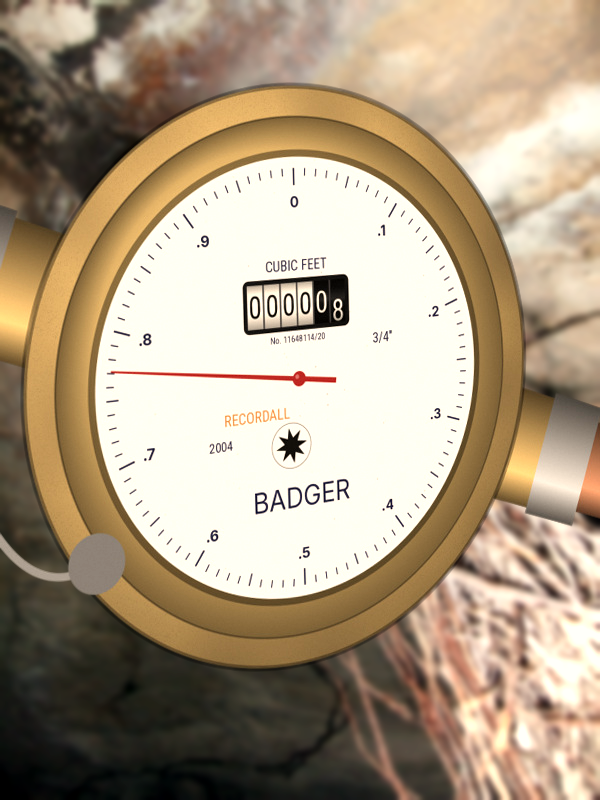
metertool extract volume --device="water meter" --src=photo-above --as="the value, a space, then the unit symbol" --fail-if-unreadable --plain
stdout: 7.77 ft³
